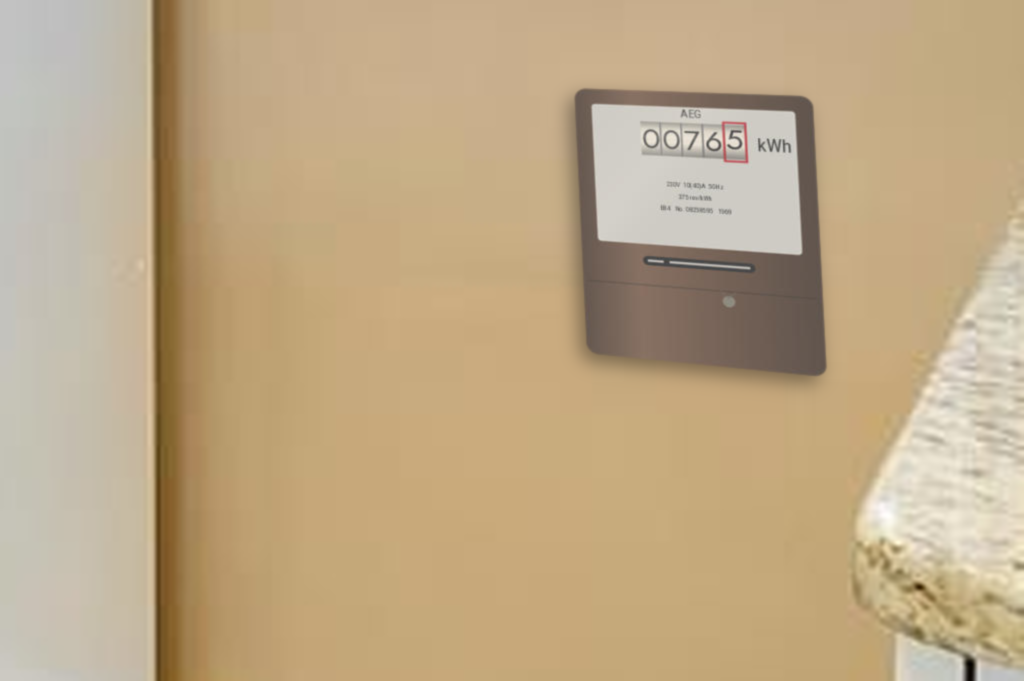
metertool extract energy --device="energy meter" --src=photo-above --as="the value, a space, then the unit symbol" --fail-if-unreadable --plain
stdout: 76.5 kWh
